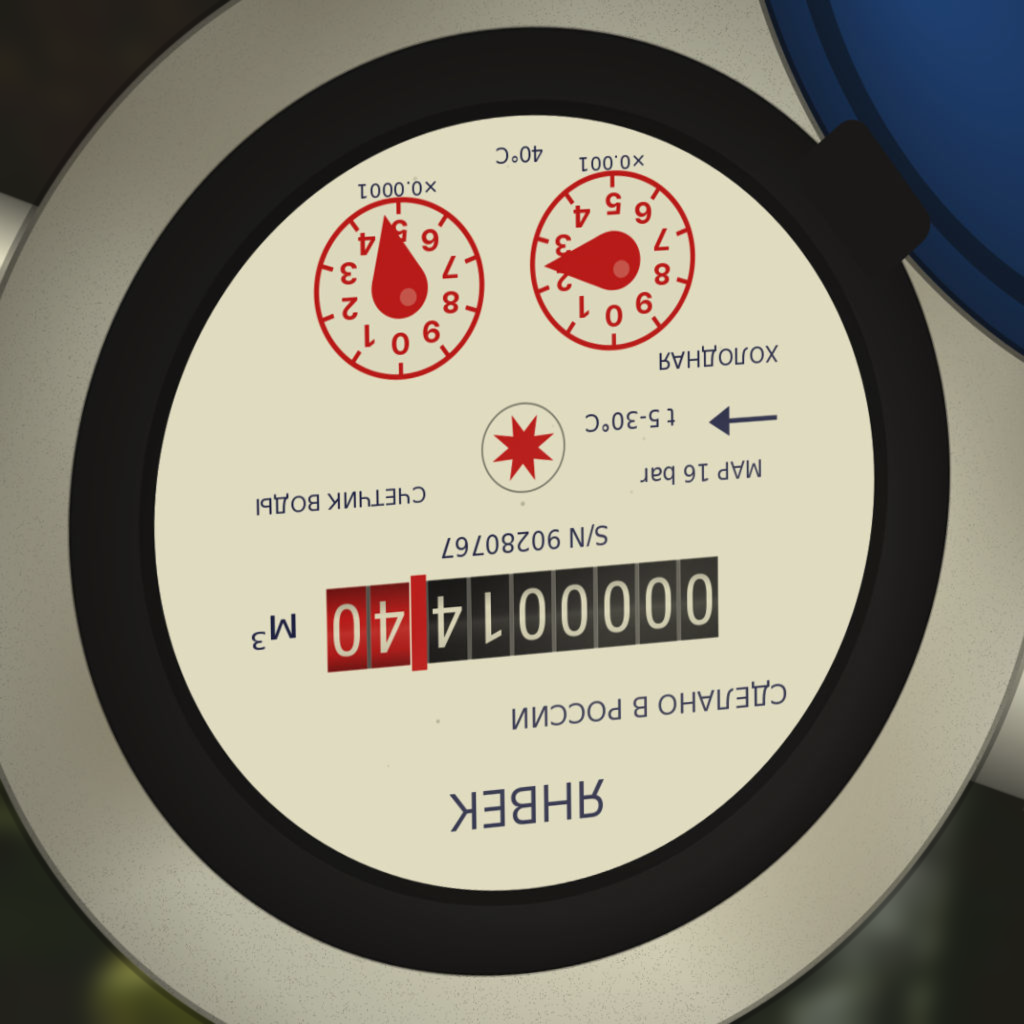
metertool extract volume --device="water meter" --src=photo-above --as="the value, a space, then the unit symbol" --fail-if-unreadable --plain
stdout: 14.4024 m³
